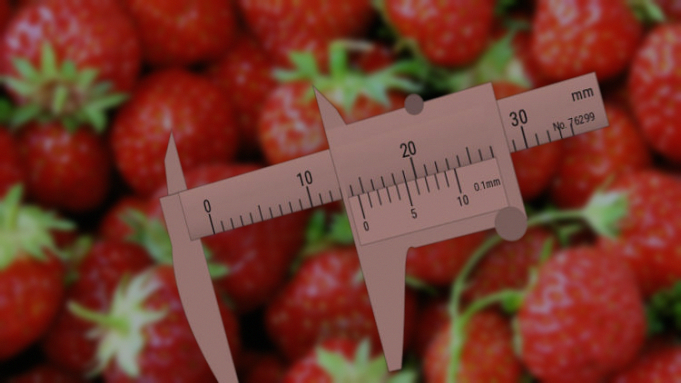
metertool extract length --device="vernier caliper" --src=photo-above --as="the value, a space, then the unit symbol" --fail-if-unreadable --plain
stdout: 14.5 mm
